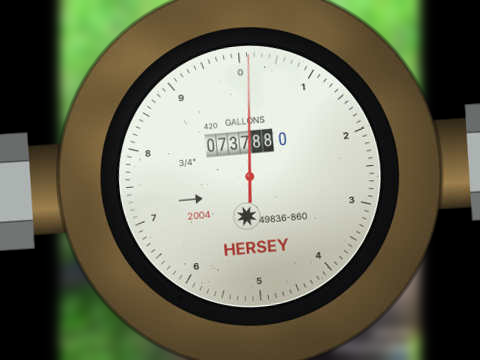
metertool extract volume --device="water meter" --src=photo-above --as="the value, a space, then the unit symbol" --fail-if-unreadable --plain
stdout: 737880.1 gal
